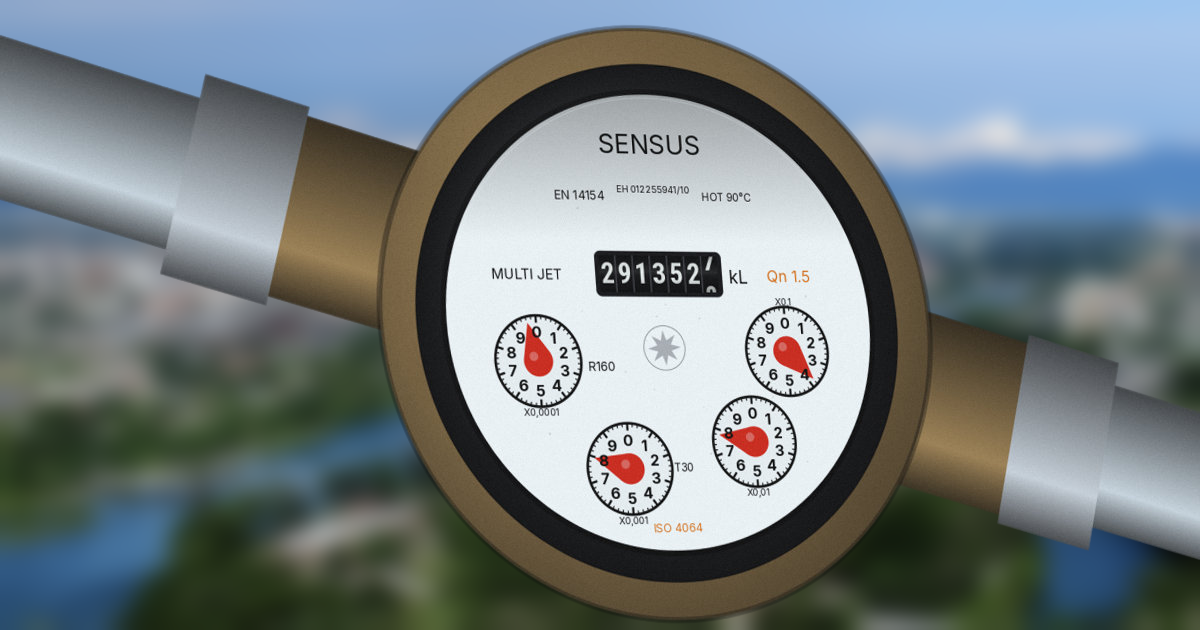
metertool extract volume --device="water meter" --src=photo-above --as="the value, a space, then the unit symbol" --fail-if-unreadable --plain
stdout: 2913527.3779 kL
